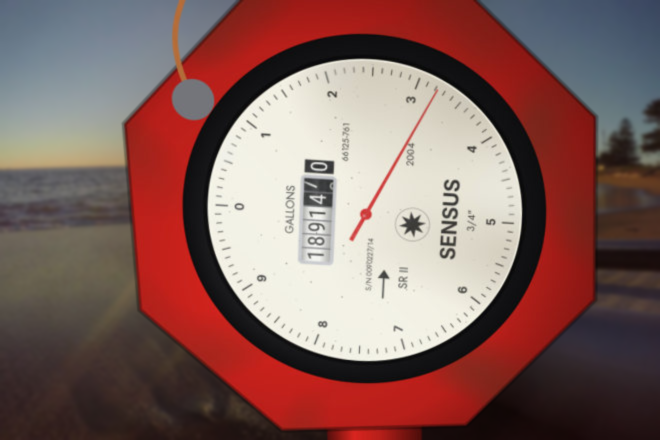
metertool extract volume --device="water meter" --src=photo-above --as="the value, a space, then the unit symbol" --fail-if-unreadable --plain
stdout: 1891473.2 gal
